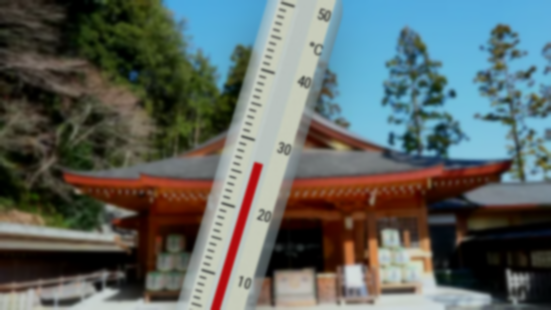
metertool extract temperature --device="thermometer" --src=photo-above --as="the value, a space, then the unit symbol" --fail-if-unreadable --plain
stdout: 27 °C
